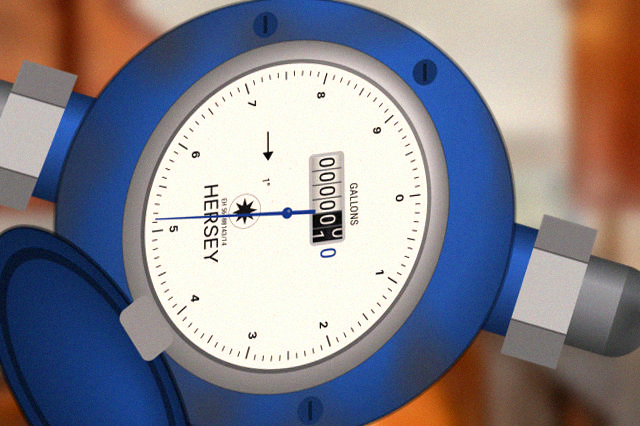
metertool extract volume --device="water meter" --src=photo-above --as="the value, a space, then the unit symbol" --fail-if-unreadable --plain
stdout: 5.1 gal
